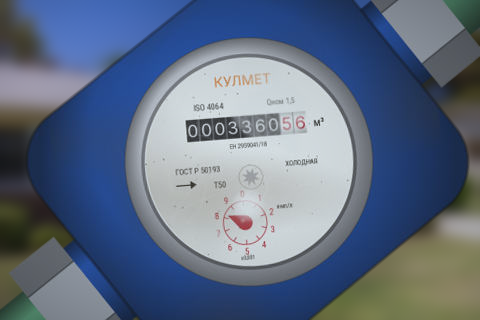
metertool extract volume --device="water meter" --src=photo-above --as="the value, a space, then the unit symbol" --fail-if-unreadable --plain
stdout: 3360.568 m³
